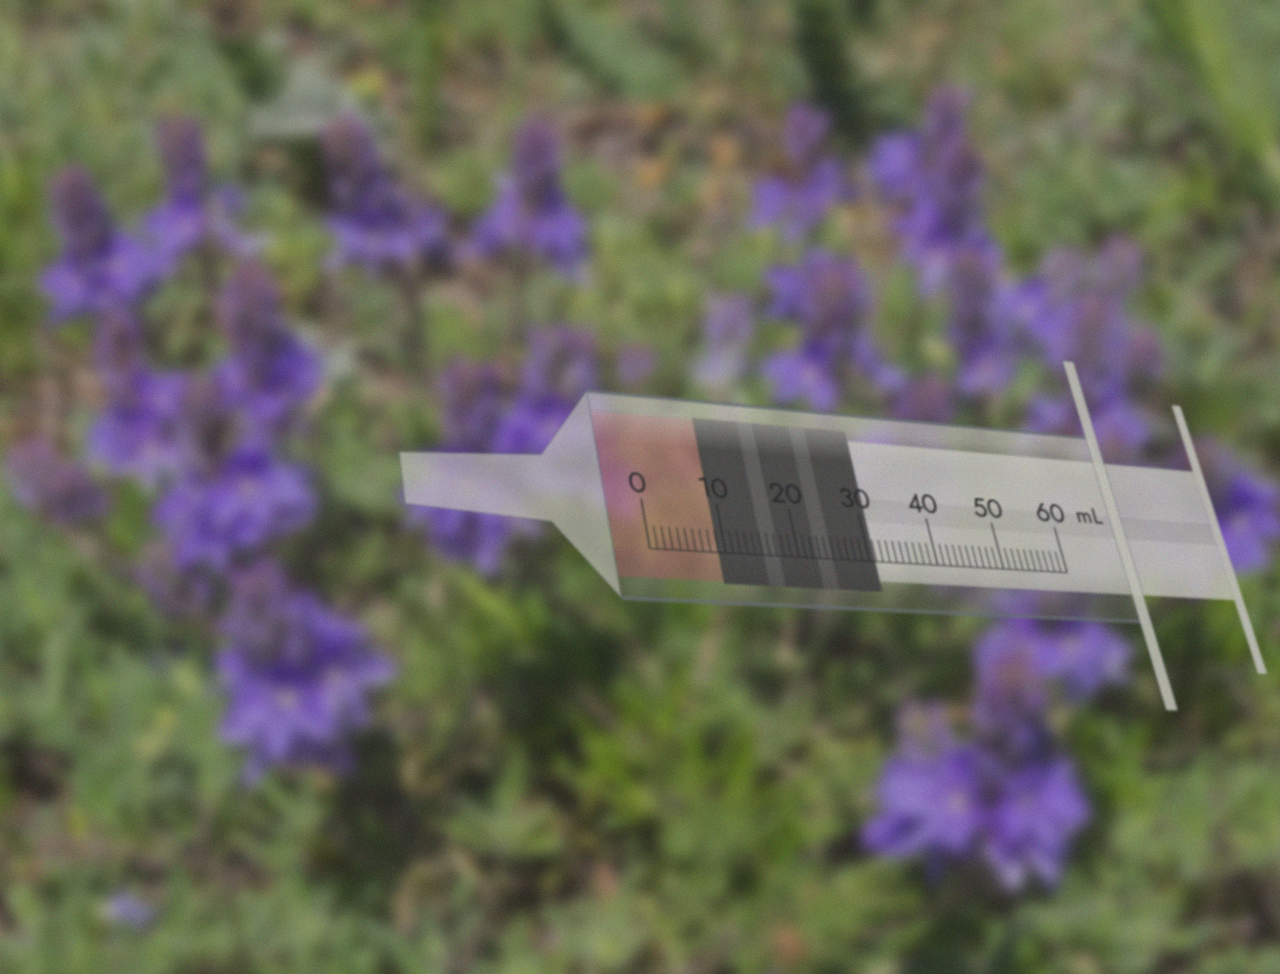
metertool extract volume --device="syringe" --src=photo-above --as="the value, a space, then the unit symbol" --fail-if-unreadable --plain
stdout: 9 mL
